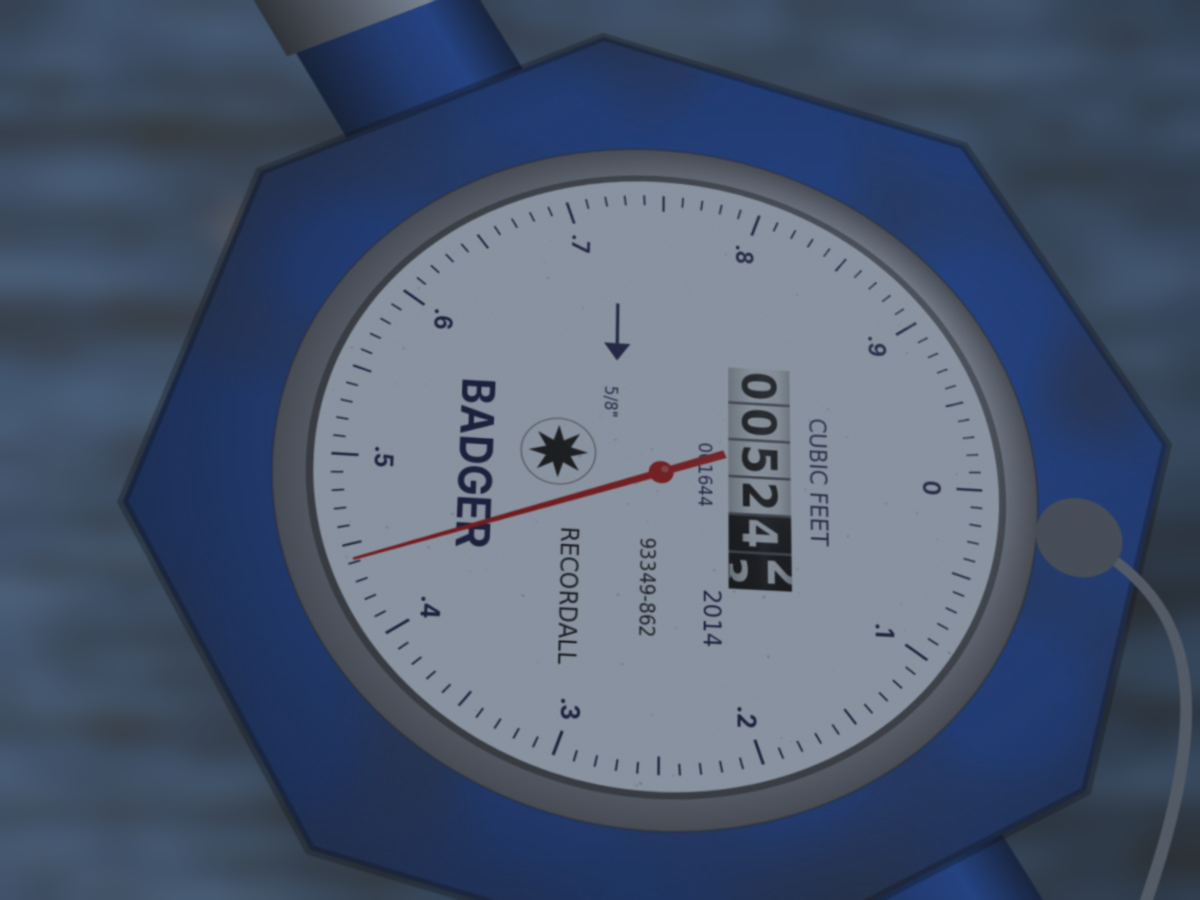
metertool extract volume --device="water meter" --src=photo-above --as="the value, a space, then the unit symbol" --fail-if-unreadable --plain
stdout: 5242.44 ft³
